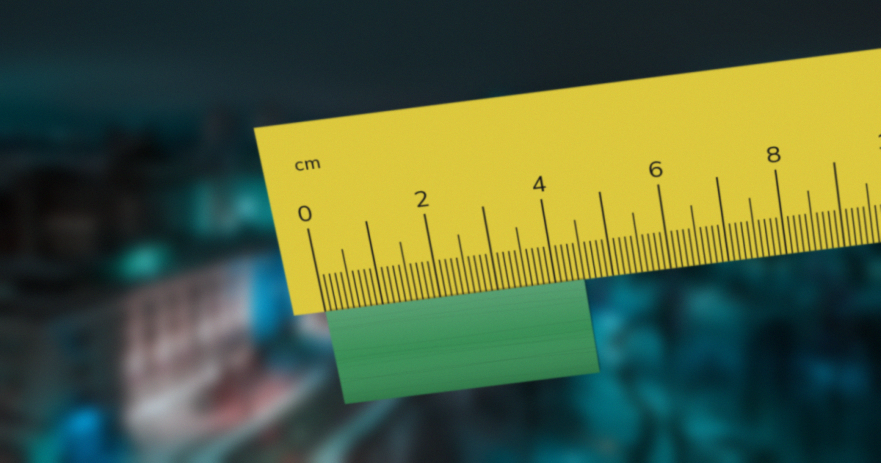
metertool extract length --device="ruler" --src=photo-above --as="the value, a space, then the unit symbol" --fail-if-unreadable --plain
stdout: 4.5 cm
